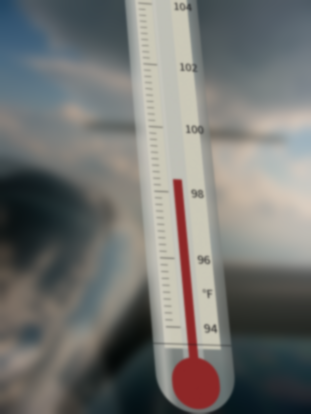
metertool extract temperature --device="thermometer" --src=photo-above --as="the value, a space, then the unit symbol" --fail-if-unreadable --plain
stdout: 98.4 °F
